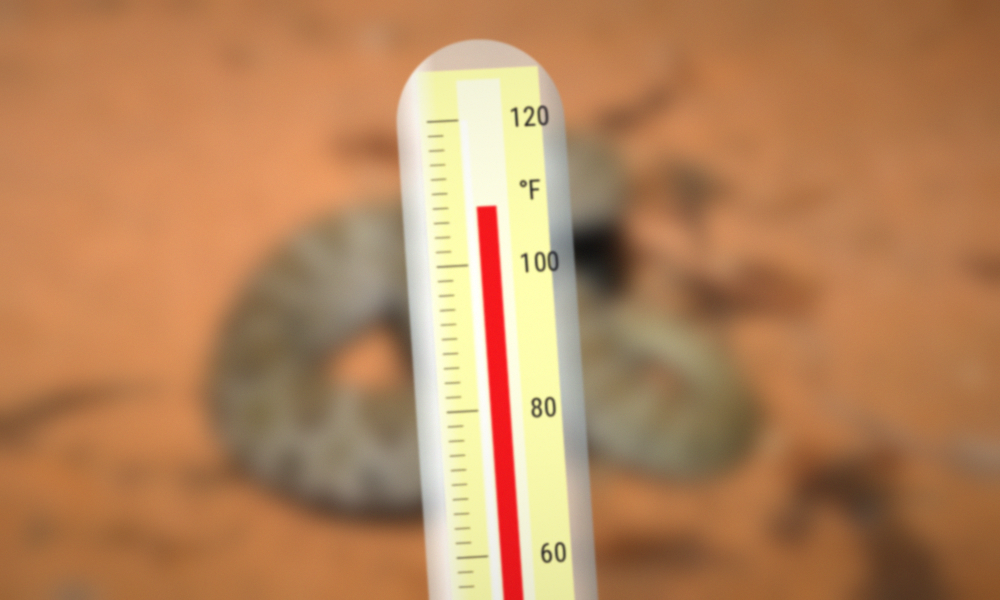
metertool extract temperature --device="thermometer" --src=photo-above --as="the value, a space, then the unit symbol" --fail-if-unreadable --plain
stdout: 108 °F
